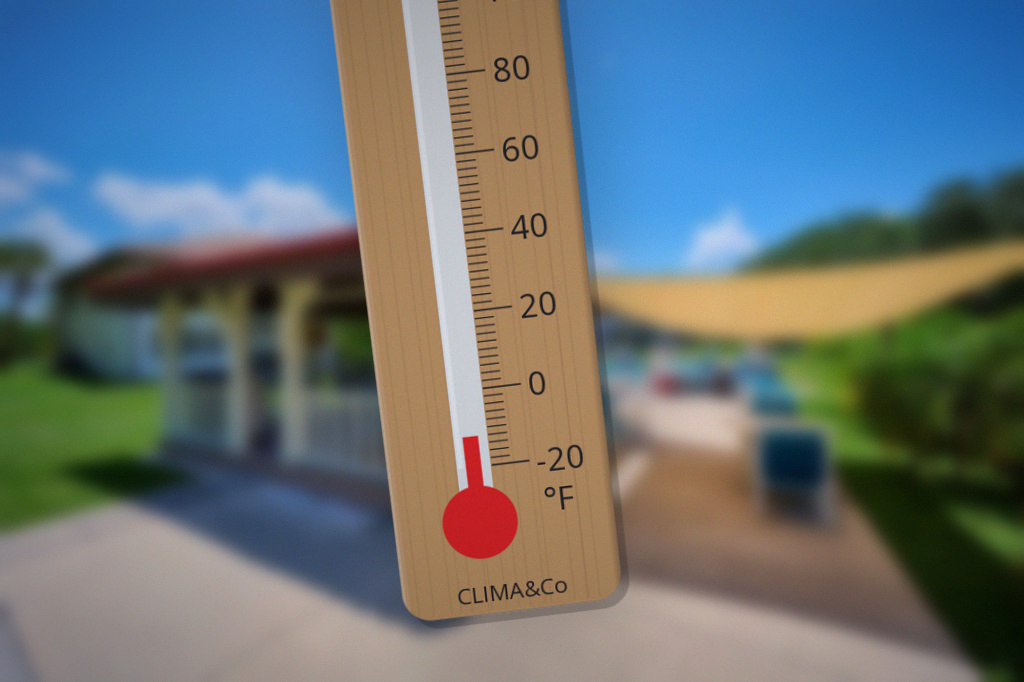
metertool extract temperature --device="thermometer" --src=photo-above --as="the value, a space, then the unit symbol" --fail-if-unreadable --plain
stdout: -12 °F
